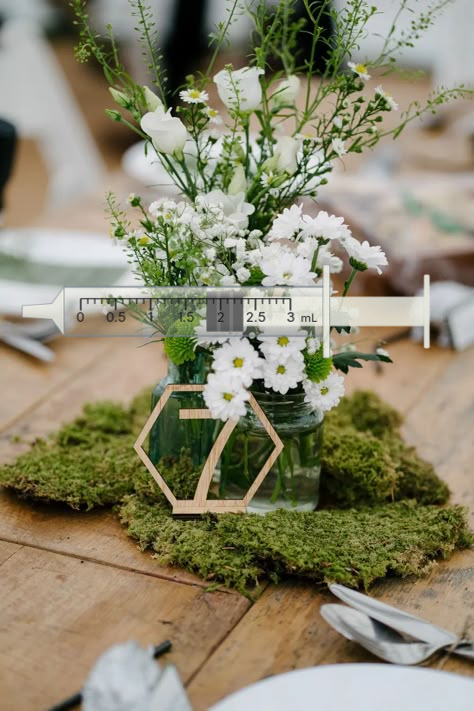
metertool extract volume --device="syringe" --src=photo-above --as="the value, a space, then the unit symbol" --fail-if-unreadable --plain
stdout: 1.8 mL
